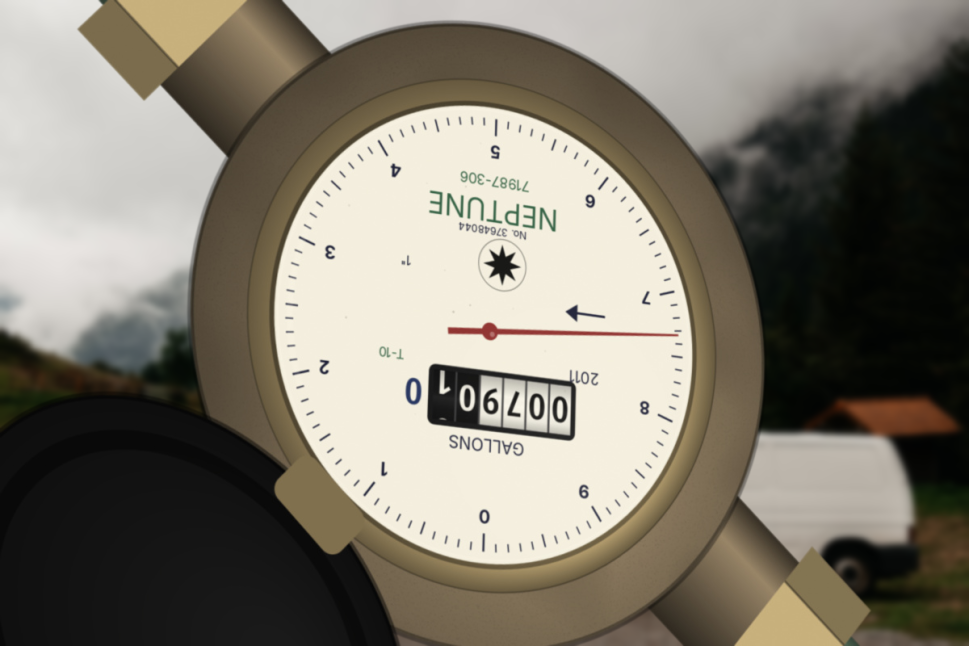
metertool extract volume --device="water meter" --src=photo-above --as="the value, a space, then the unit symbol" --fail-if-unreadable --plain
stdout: 79007.3 gal
